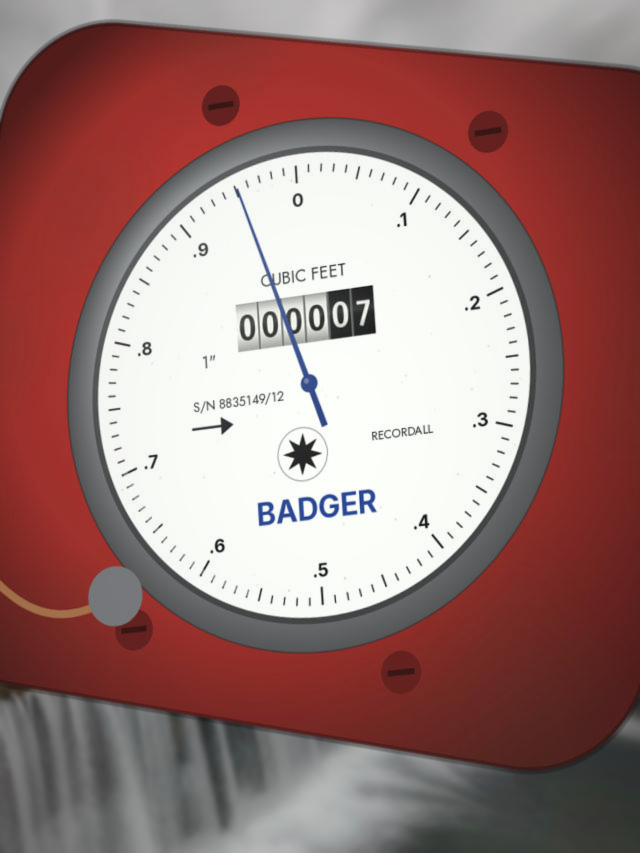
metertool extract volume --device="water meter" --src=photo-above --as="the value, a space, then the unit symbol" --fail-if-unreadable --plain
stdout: 6.95 ft³
